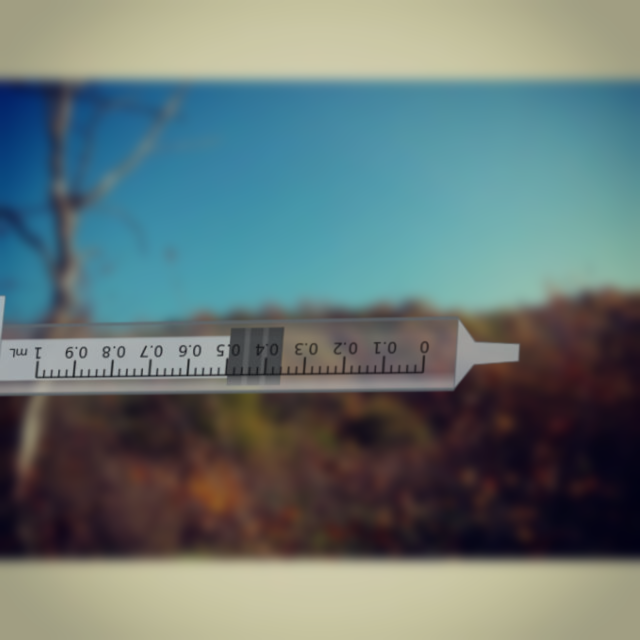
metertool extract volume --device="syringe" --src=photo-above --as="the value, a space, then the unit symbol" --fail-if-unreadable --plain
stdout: 0.36 mL
